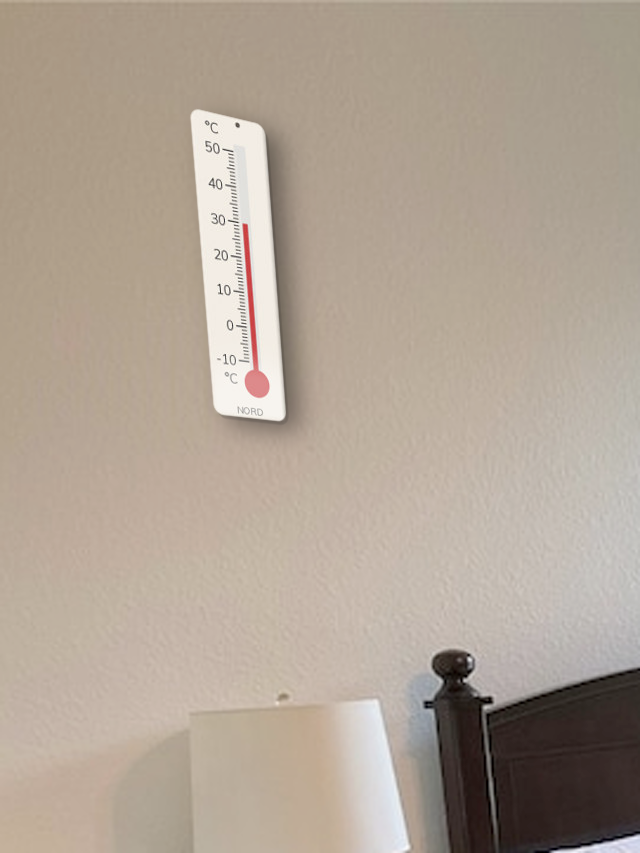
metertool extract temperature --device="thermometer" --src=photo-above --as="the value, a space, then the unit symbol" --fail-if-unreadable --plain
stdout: 30 °C
